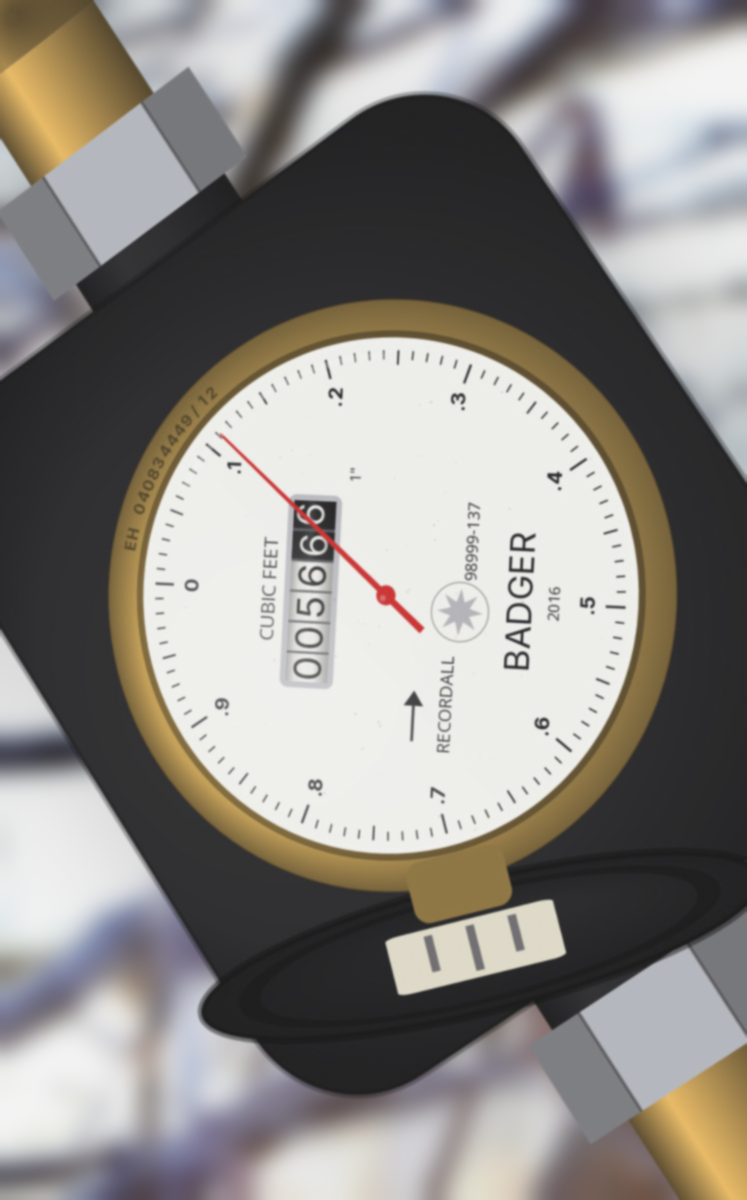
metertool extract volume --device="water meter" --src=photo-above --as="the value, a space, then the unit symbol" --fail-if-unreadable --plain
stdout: 5666.11 ft³
